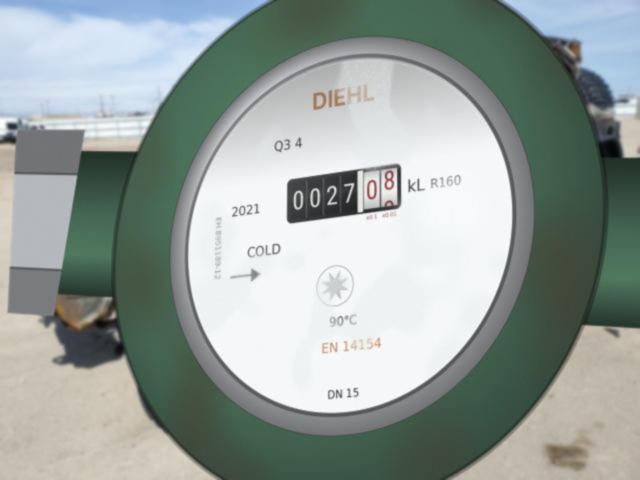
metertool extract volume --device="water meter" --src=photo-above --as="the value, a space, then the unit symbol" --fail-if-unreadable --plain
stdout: 27.08 kL
